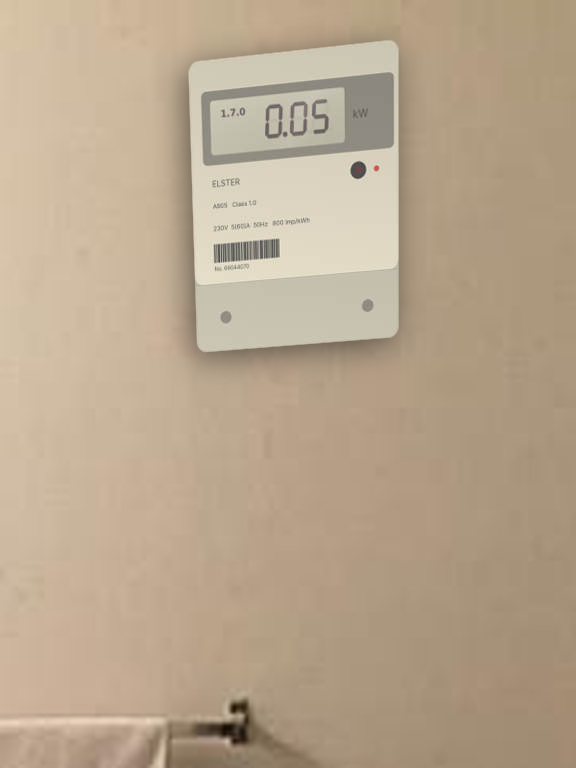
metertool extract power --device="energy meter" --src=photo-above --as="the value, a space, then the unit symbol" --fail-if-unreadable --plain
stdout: 0.05 kW
